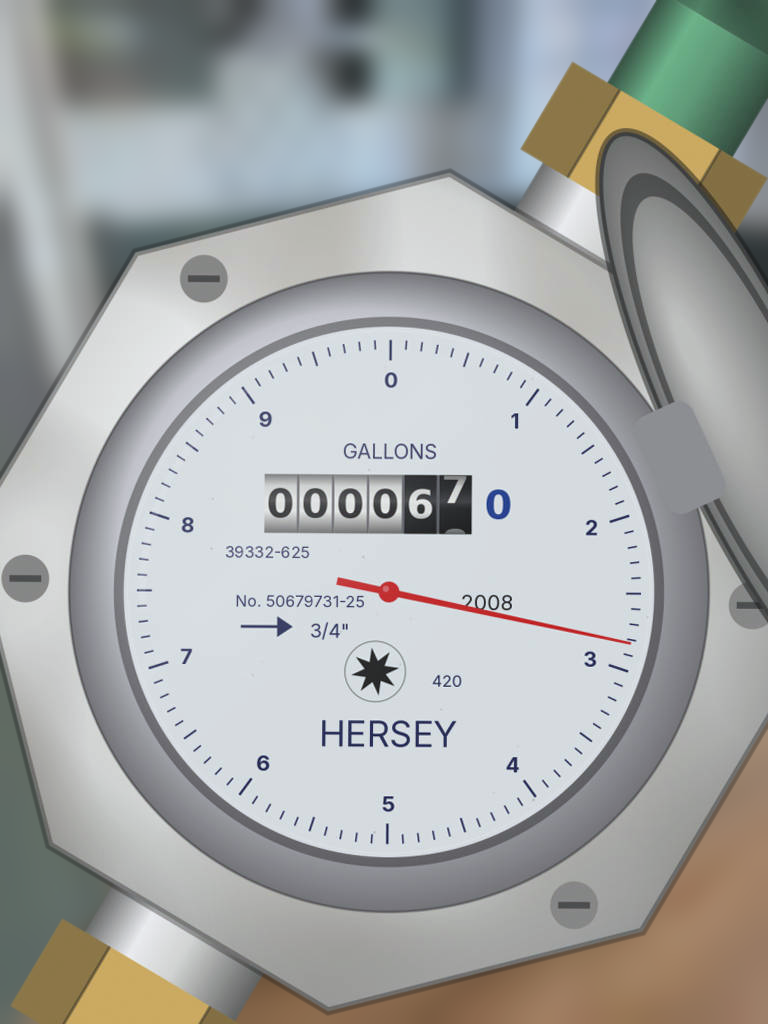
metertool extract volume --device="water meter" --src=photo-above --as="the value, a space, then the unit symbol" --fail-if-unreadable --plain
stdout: 672.8 gal
